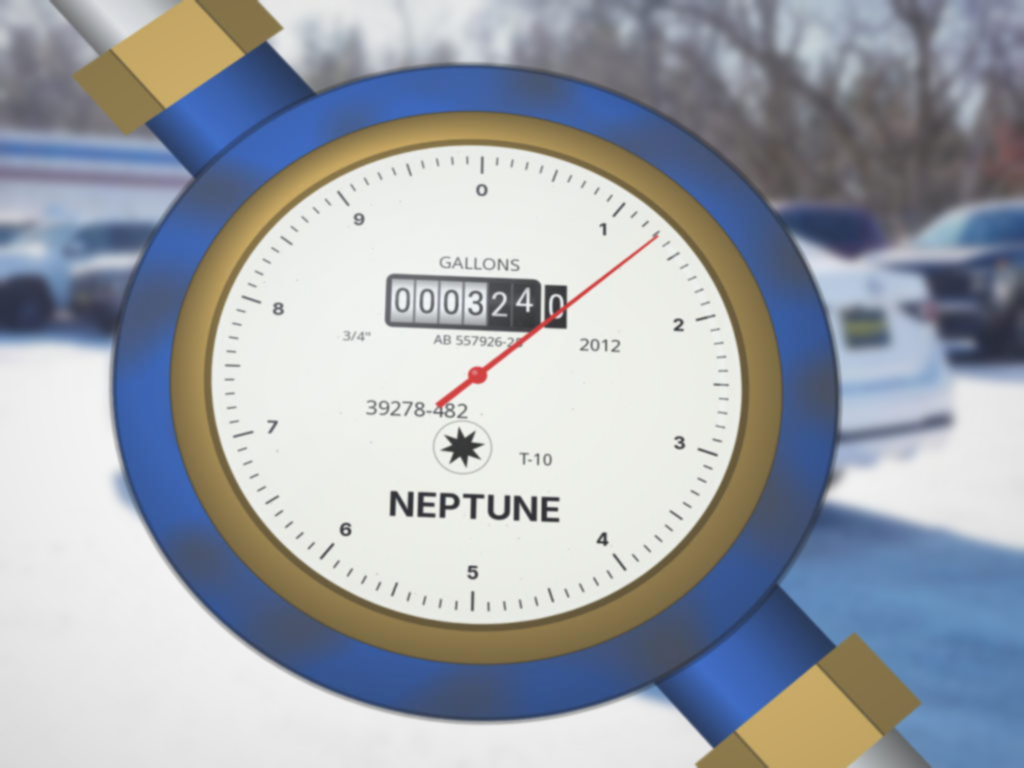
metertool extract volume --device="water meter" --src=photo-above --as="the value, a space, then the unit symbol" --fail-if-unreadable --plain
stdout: 3241.3 gal
